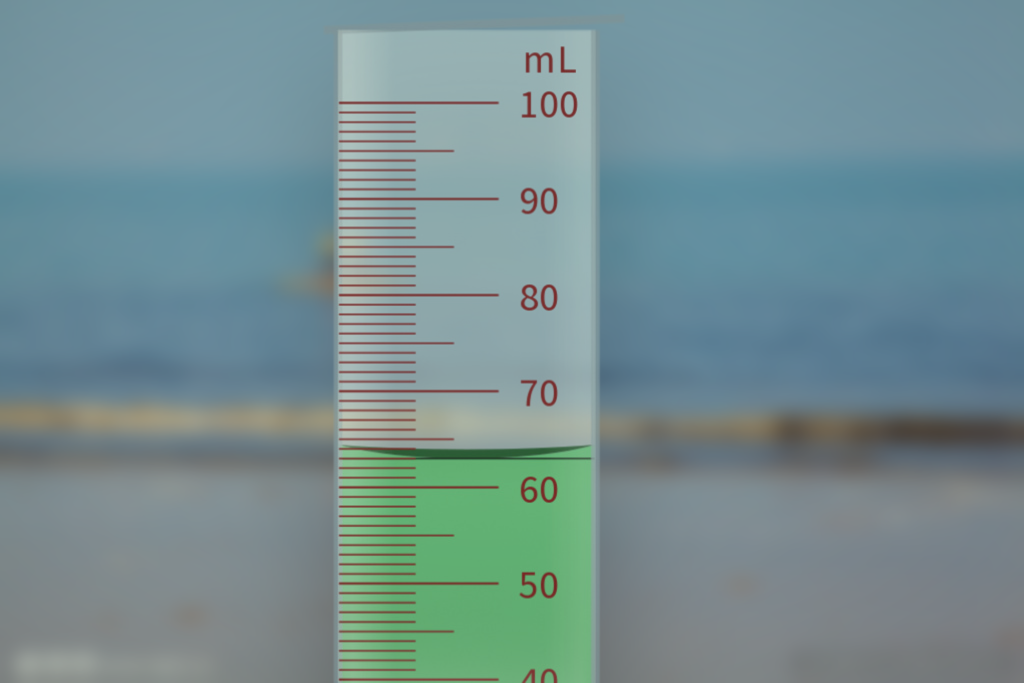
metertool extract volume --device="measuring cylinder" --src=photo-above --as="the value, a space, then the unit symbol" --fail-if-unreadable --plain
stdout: 63 mL
